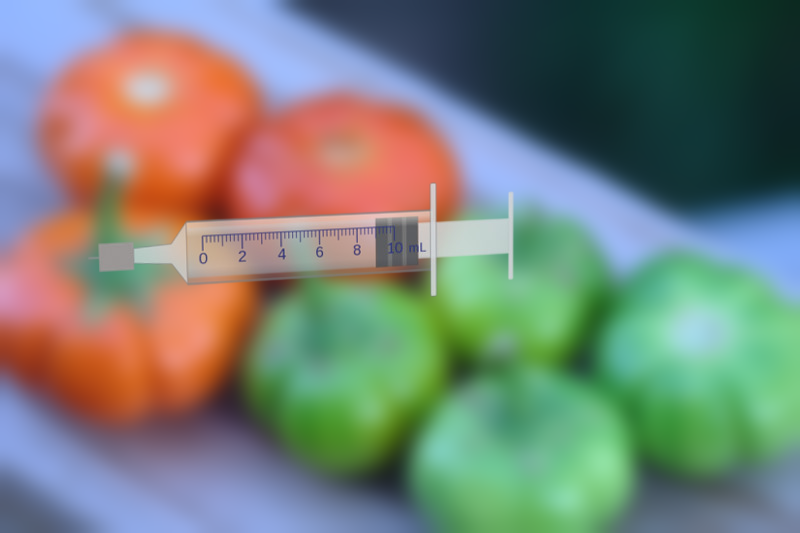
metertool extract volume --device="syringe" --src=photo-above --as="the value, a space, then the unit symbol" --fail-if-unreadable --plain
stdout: 9 mL
